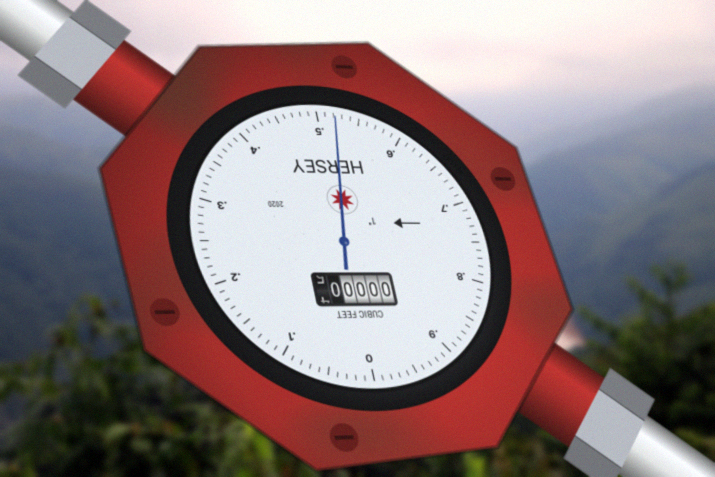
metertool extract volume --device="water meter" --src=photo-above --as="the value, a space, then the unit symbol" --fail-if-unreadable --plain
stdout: 4.52 ft³
